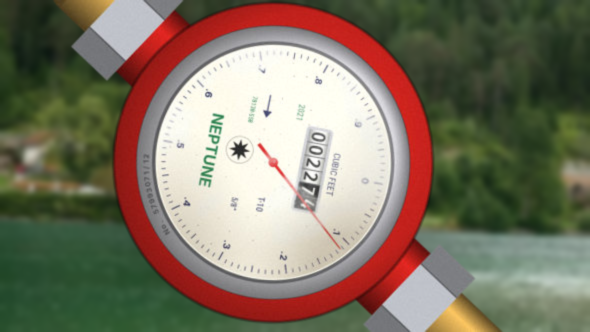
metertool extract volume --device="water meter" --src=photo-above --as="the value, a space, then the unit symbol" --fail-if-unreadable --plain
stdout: 2274.11 ft³
